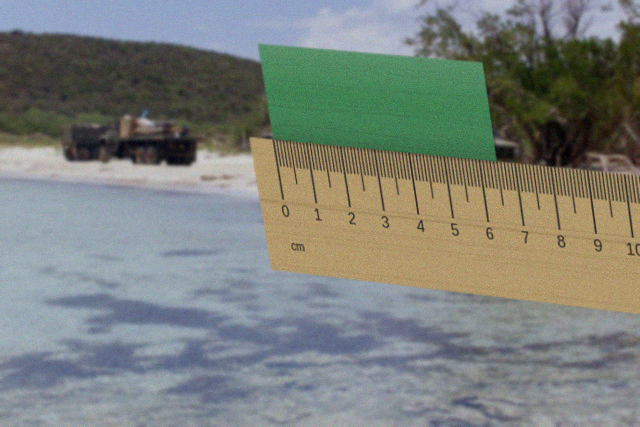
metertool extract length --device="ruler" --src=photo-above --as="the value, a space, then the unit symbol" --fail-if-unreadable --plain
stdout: 6.5 cm
